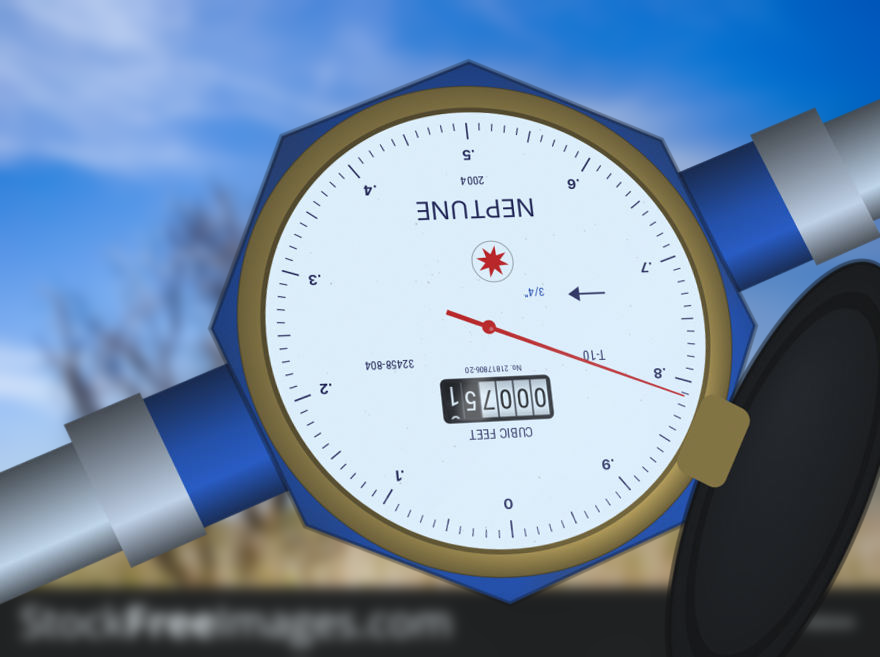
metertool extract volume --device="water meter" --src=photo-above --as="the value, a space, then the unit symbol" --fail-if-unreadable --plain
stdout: 750.81 ft³
